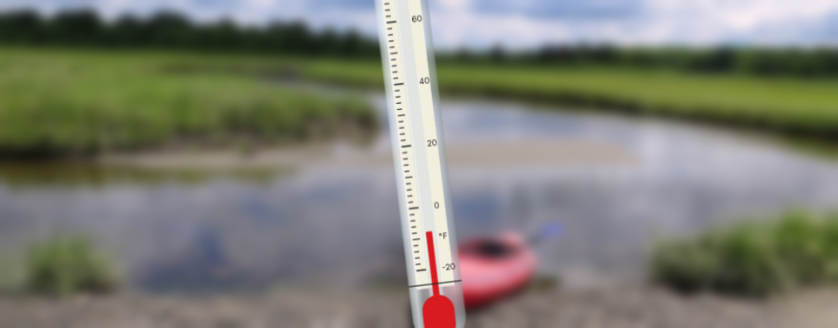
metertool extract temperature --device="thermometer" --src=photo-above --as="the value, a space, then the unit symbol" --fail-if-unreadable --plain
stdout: -8 °F
